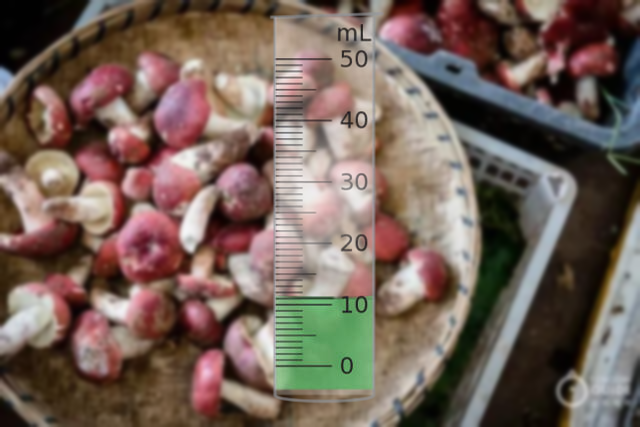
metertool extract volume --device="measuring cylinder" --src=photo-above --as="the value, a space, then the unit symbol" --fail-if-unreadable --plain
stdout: 11 mL
